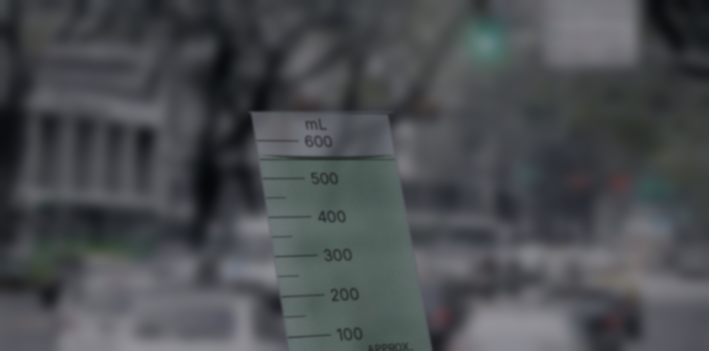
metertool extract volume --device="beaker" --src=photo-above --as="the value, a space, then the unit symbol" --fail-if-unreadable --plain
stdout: 550 mL
